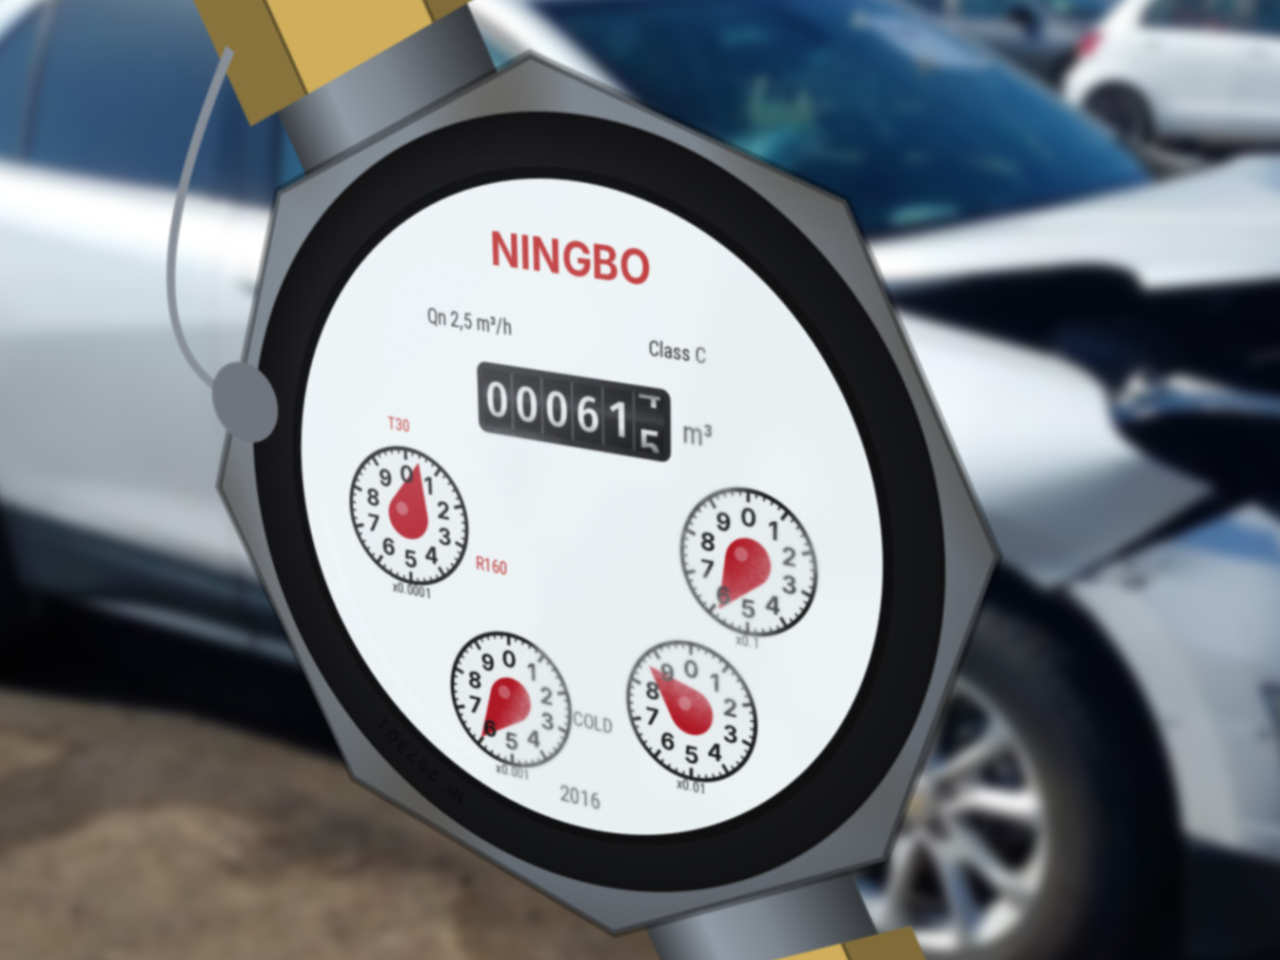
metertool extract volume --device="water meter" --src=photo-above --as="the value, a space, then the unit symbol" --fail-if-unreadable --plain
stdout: 614.5860 m³
